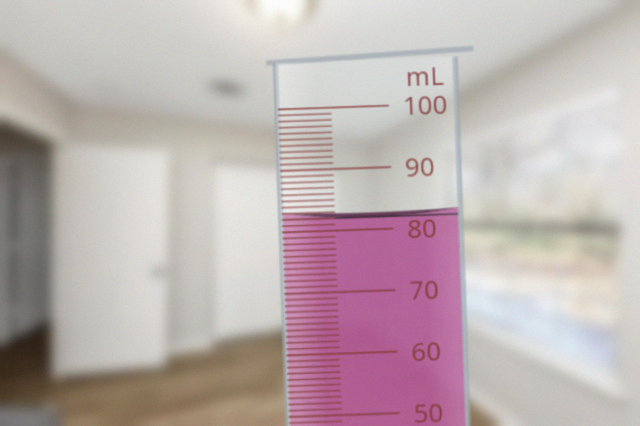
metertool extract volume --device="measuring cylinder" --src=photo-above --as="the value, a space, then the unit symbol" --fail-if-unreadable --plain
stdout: 82 mL
